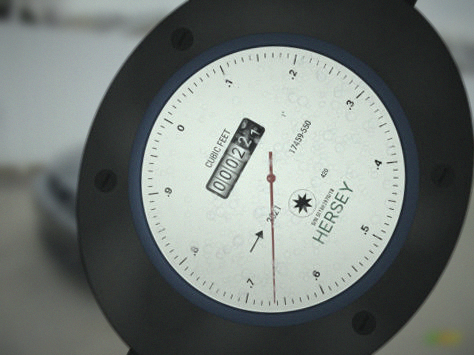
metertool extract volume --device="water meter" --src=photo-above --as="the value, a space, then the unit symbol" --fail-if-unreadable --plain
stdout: 220.66 ft³
